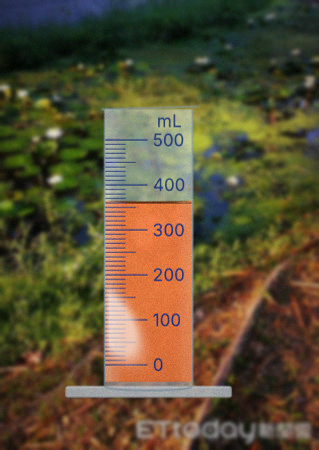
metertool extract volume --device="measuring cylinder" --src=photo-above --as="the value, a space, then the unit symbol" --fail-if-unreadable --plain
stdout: 360 mL
